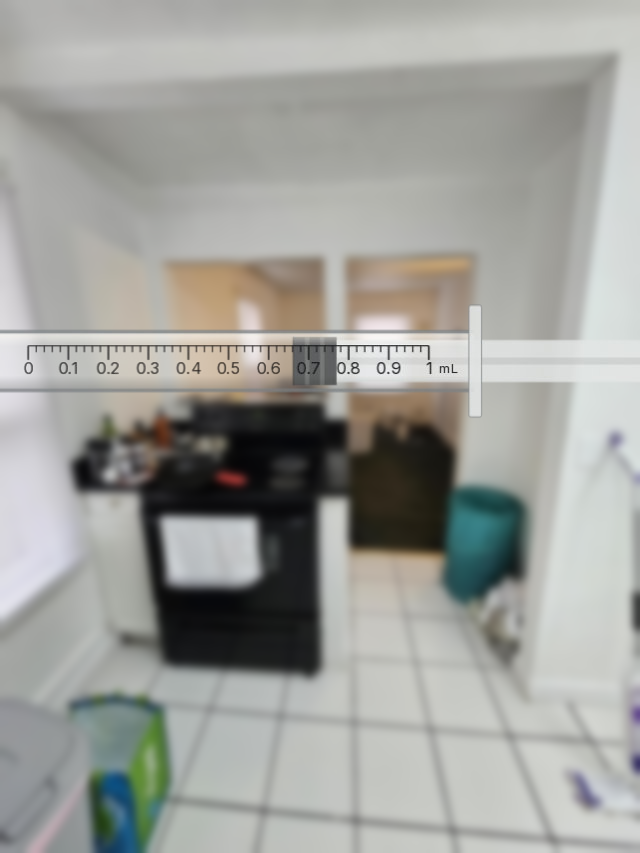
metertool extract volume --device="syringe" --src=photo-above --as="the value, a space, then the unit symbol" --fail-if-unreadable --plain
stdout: 0.66 mL
